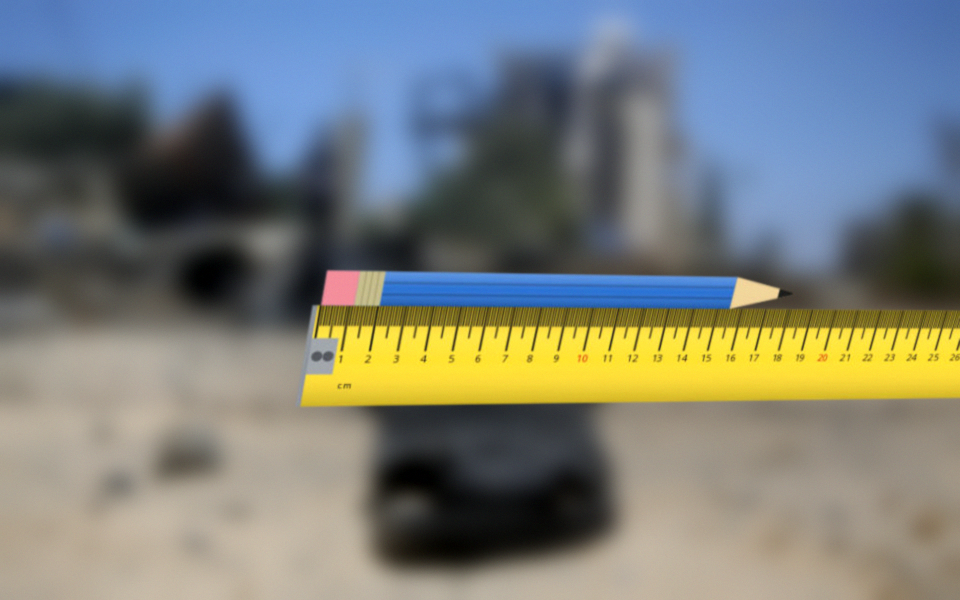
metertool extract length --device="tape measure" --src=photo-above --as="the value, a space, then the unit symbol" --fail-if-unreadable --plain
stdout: 18 cm
